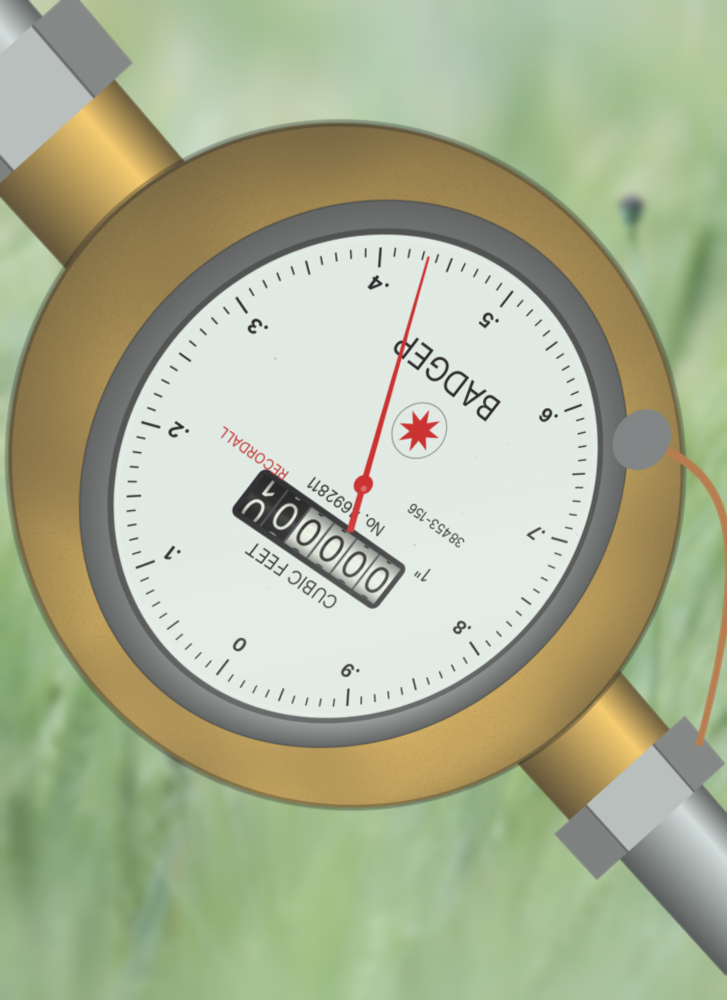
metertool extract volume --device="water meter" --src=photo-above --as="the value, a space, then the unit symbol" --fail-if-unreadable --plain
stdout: 0.43 ft³
